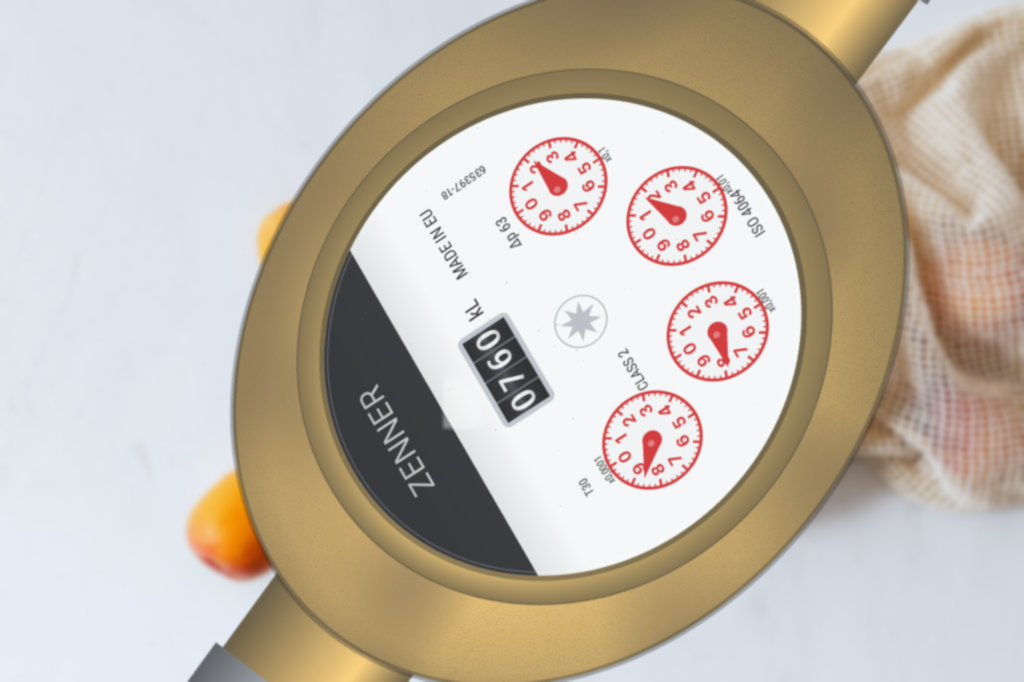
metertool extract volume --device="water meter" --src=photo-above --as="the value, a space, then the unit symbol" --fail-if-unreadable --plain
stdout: 760.2178 kL
